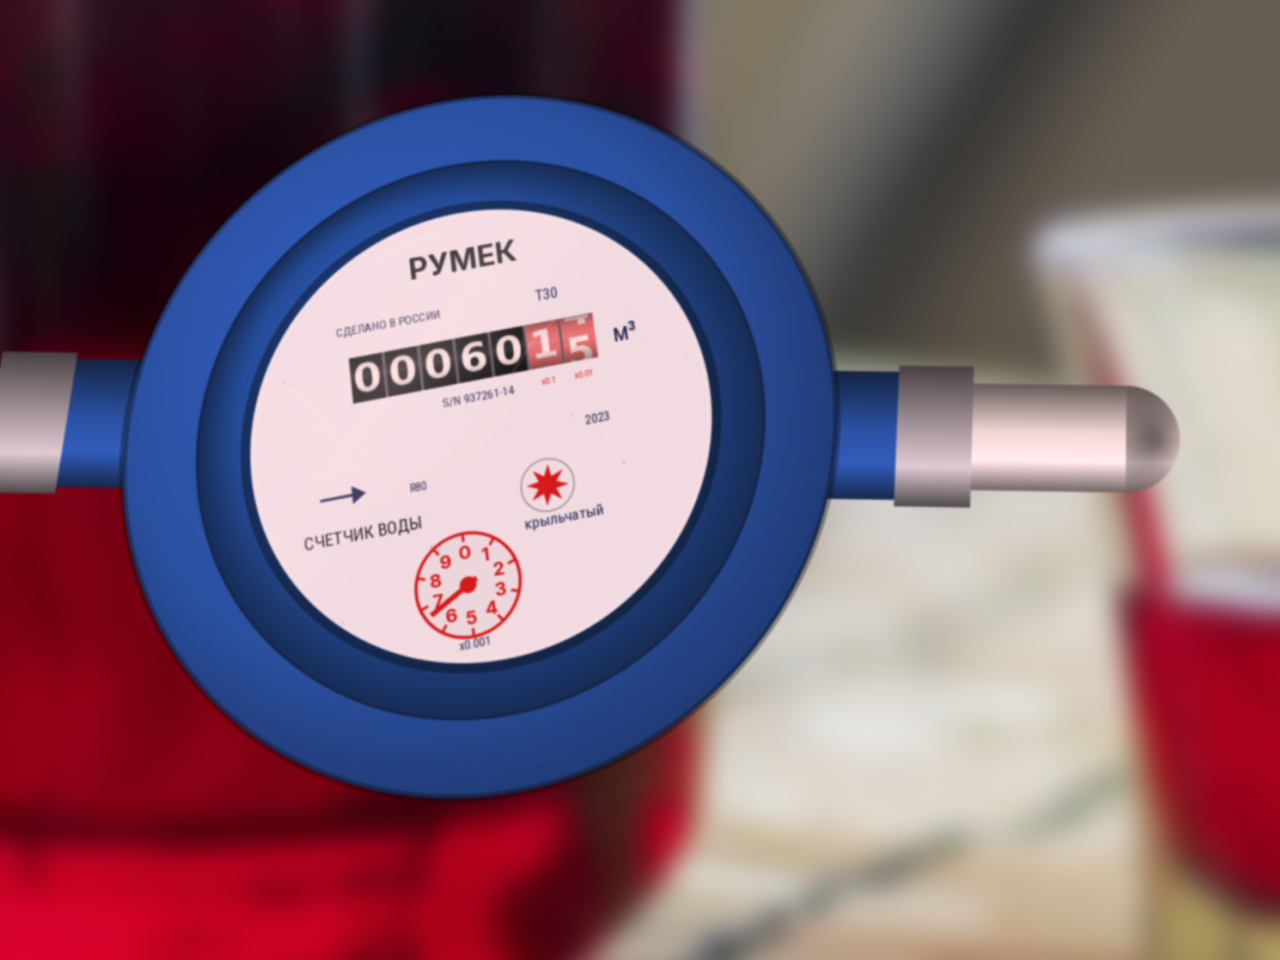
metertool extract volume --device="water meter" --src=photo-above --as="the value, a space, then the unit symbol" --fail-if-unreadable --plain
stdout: 60.146 m³
